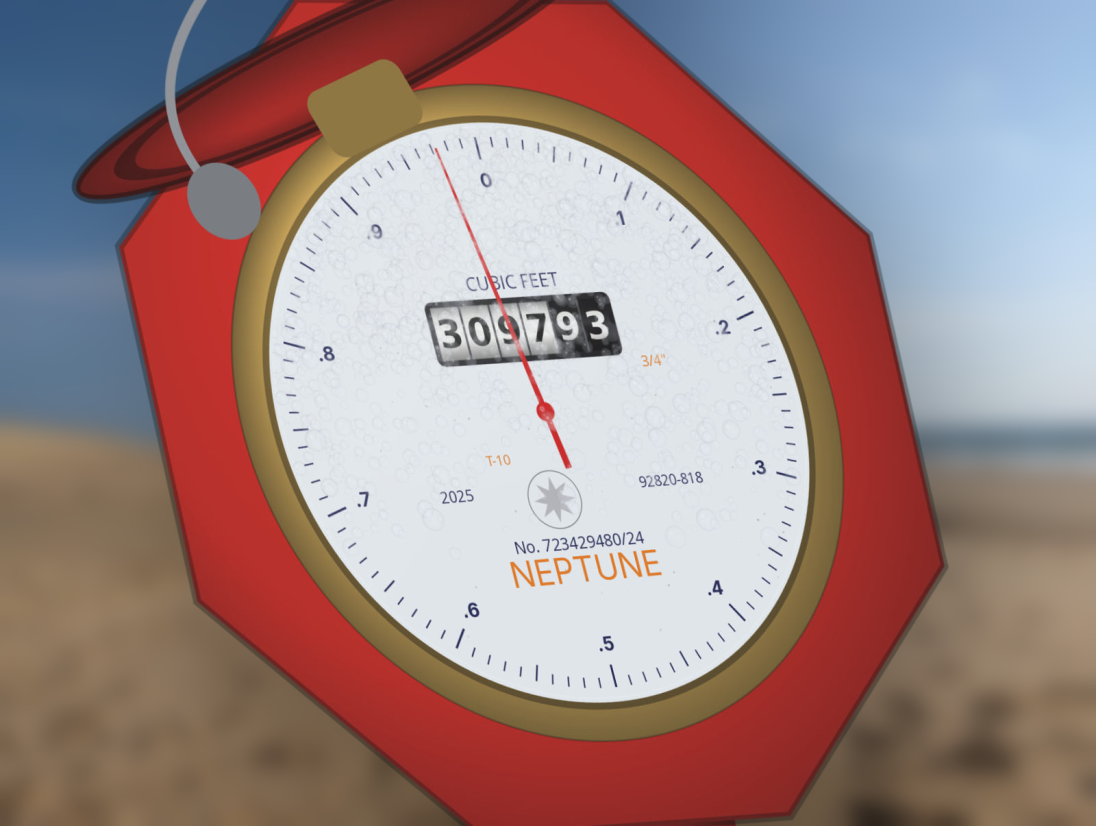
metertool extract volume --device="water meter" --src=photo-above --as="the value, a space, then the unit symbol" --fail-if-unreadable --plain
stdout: 309792.97 ft³
